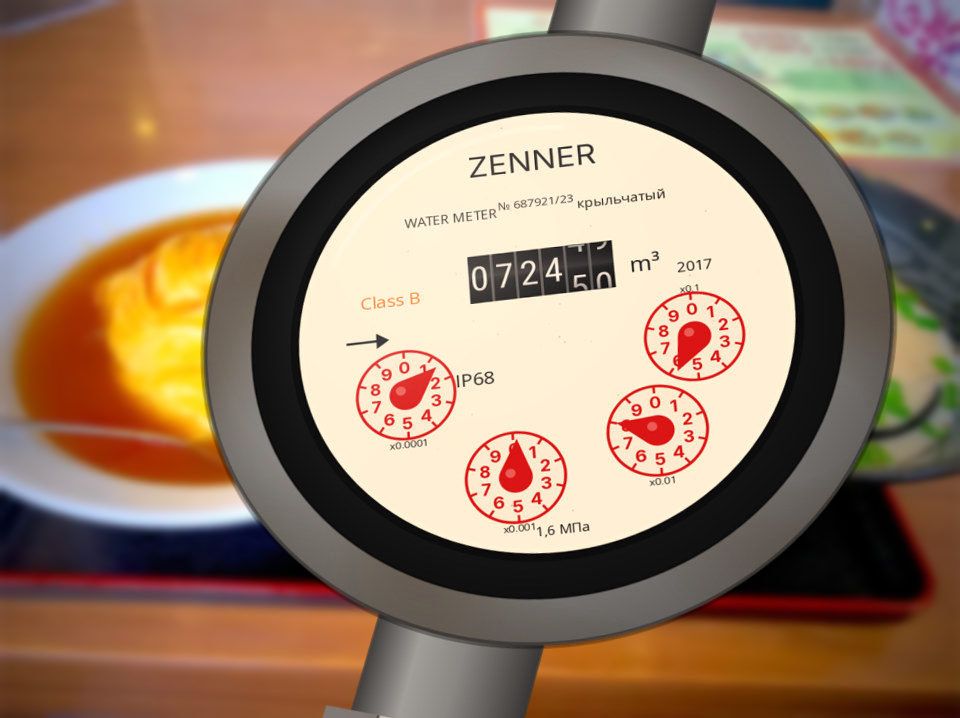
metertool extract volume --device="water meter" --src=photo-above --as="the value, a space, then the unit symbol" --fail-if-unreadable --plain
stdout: 72449.5801 m³
